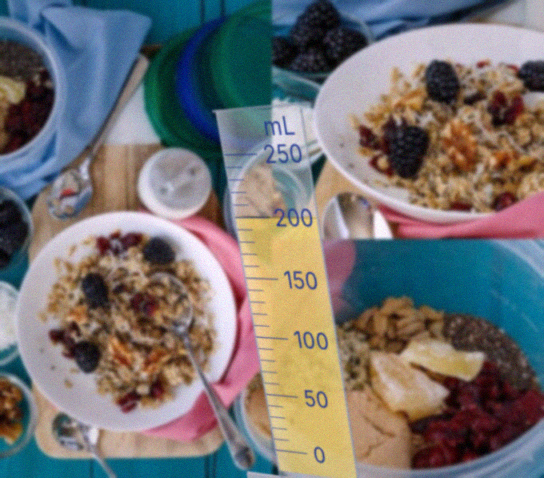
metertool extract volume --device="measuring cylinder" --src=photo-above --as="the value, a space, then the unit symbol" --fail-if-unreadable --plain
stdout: 200 mL
